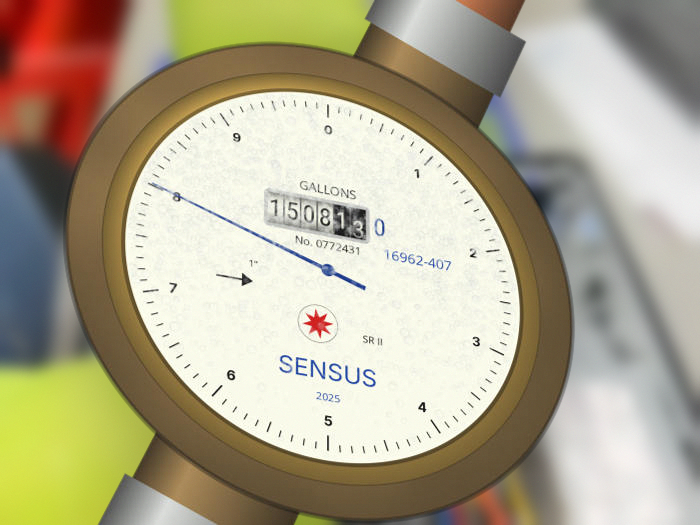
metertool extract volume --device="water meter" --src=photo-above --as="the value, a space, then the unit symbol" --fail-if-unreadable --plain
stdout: 1508128.0 gal
